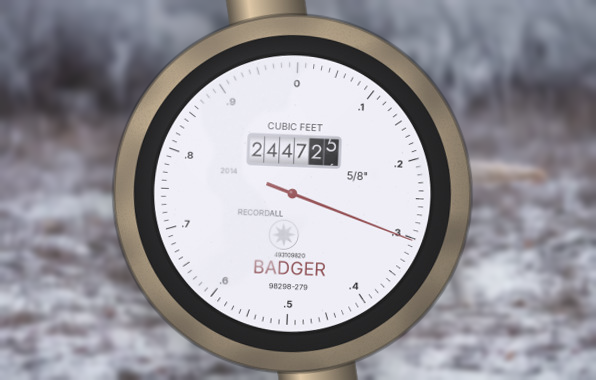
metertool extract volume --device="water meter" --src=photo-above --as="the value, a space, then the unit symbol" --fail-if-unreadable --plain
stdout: 244725.30 ft³
